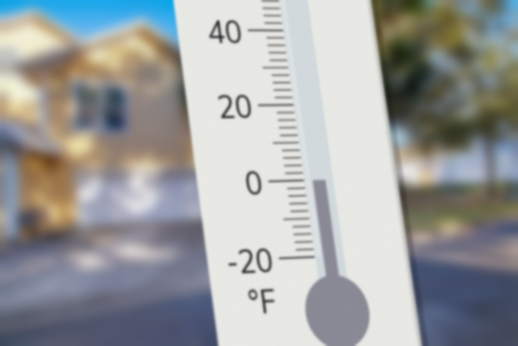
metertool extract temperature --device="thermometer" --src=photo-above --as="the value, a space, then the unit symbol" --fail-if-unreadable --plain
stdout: 0 °F
